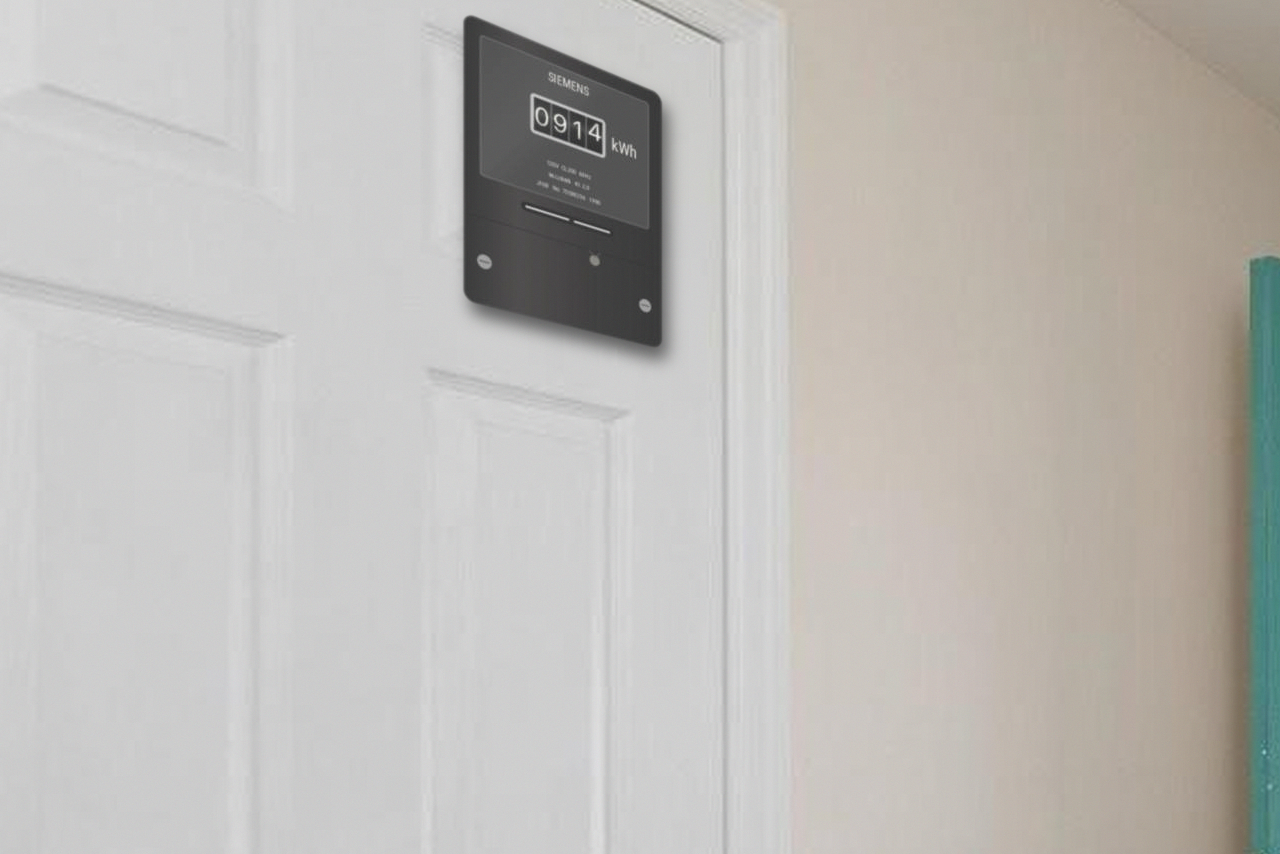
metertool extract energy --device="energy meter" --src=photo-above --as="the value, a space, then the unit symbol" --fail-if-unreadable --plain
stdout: 914 kWh
